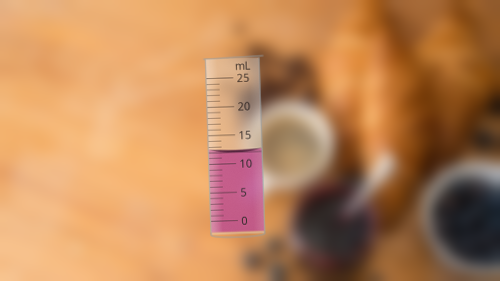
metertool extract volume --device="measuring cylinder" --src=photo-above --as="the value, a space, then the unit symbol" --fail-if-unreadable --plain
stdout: 12 mL
